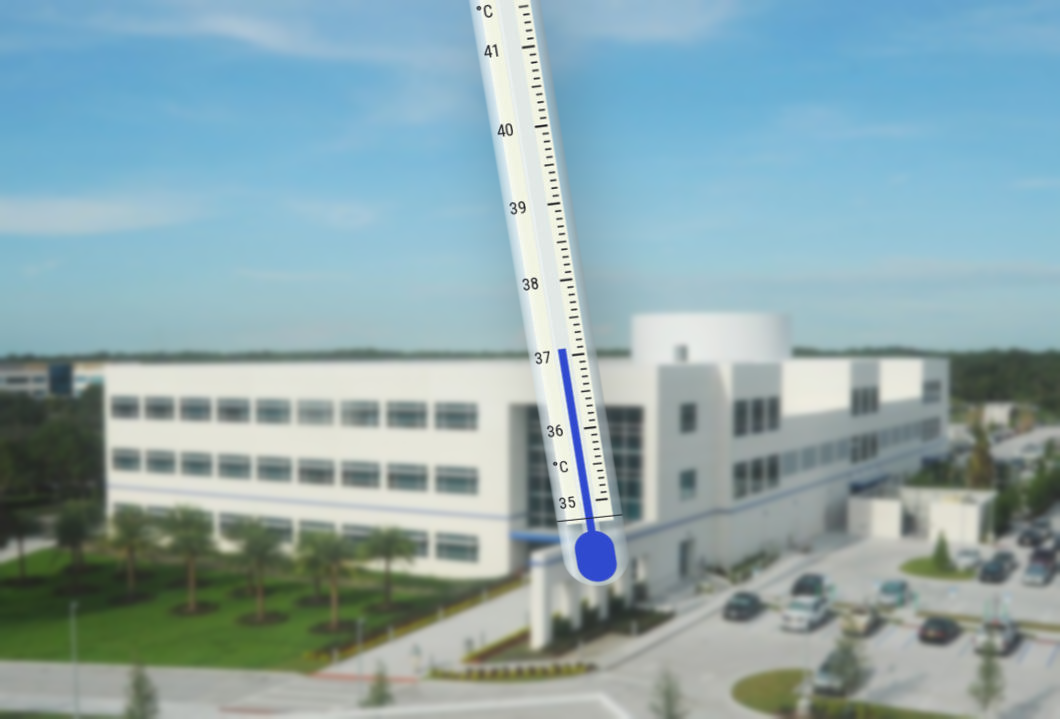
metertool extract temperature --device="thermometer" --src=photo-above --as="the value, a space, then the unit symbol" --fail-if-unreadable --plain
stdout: 37.1 °C
